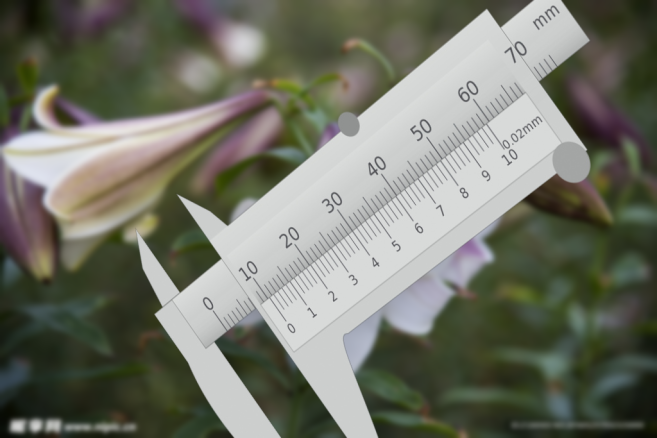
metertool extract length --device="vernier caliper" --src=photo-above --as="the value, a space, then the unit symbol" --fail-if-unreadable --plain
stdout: 10.4 mm
